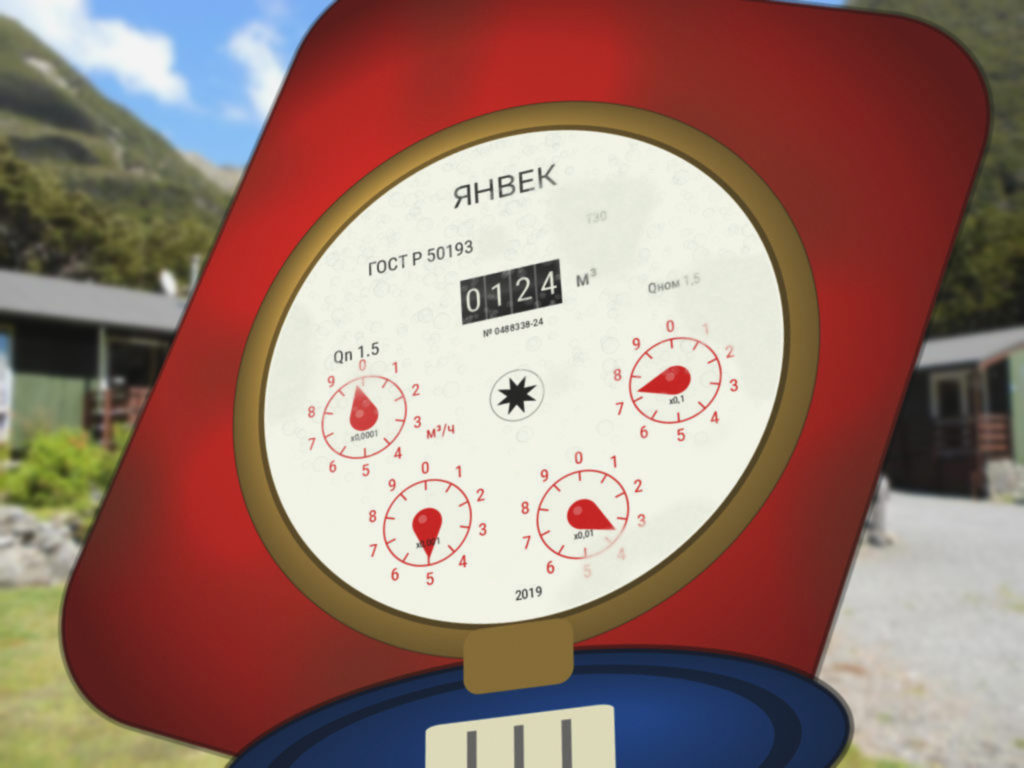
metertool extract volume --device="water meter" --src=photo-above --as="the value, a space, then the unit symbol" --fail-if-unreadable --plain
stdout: 124.7349 m³
